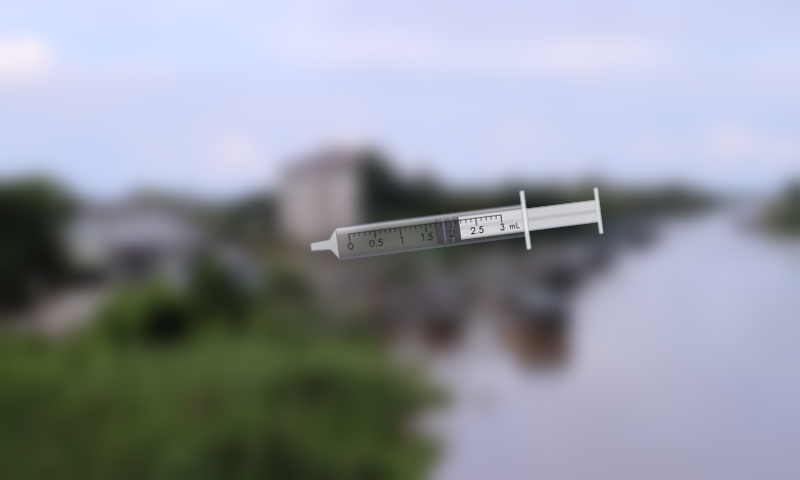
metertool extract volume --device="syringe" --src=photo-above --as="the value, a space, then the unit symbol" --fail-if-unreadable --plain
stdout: 1.7 mL
